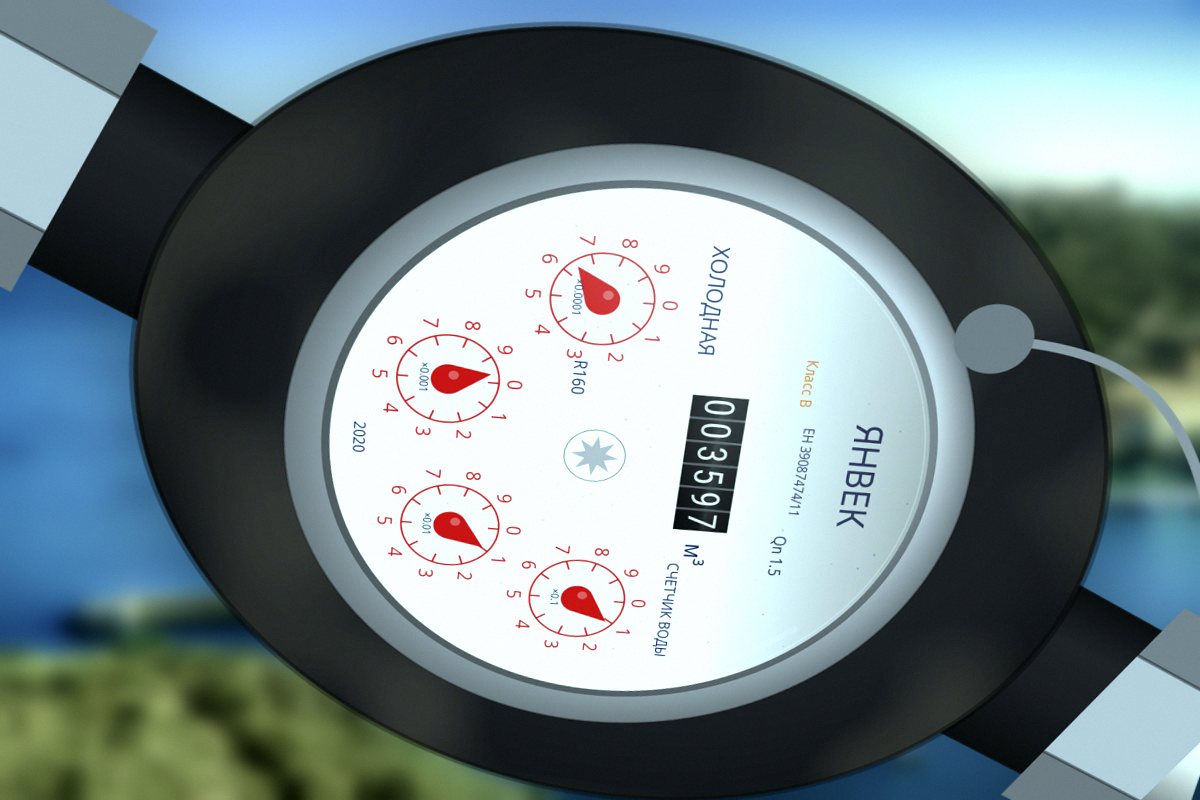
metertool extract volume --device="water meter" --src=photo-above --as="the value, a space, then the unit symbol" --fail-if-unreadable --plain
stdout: 3597.1096 m³
